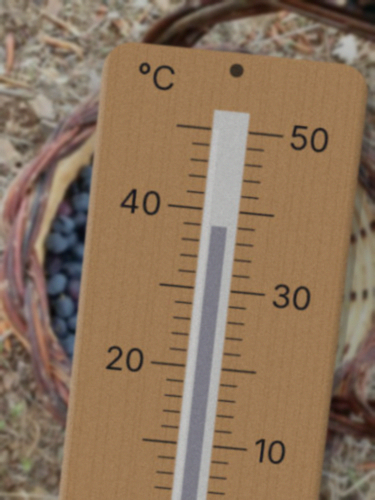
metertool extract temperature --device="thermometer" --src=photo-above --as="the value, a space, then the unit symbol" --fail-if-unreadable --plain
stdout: 38 °C
